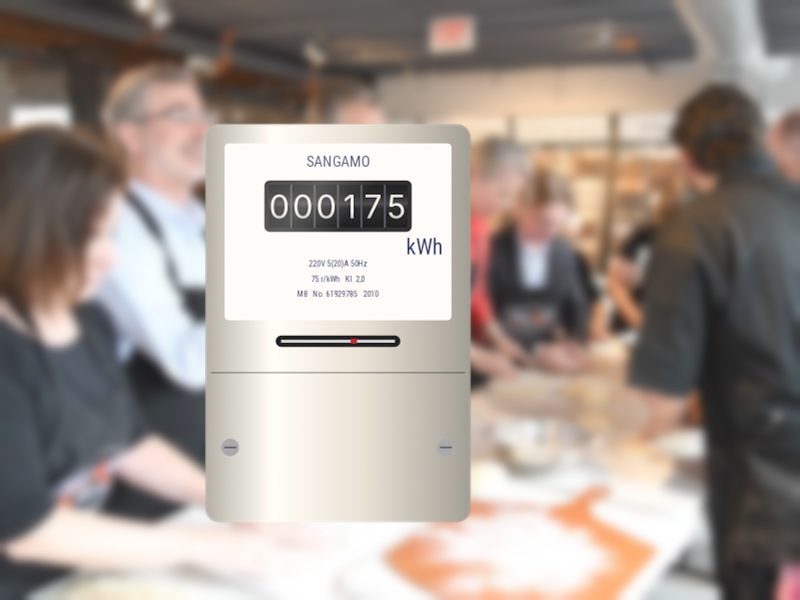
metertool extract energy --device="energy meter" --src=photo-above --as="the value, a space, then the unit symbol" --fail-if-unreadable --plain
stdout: 175 kWh
